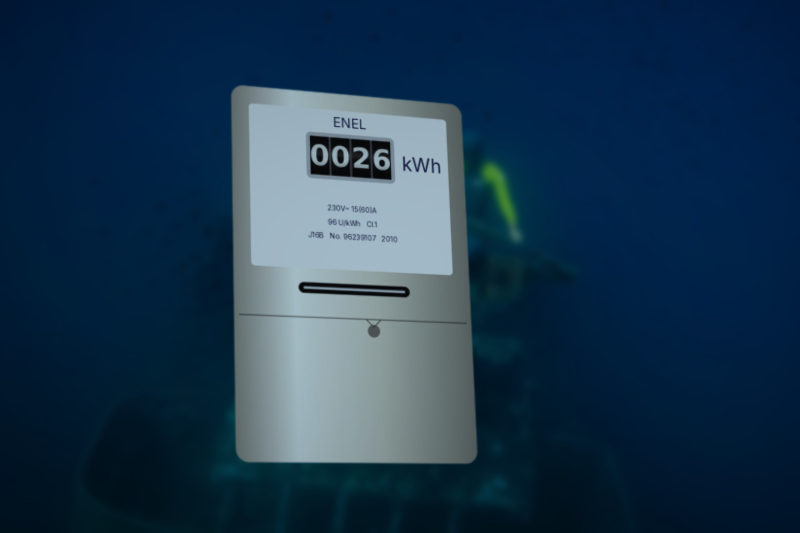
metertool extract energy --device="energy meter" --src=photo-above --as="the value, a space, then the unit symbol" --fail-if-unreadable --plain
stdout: 26 kWh
